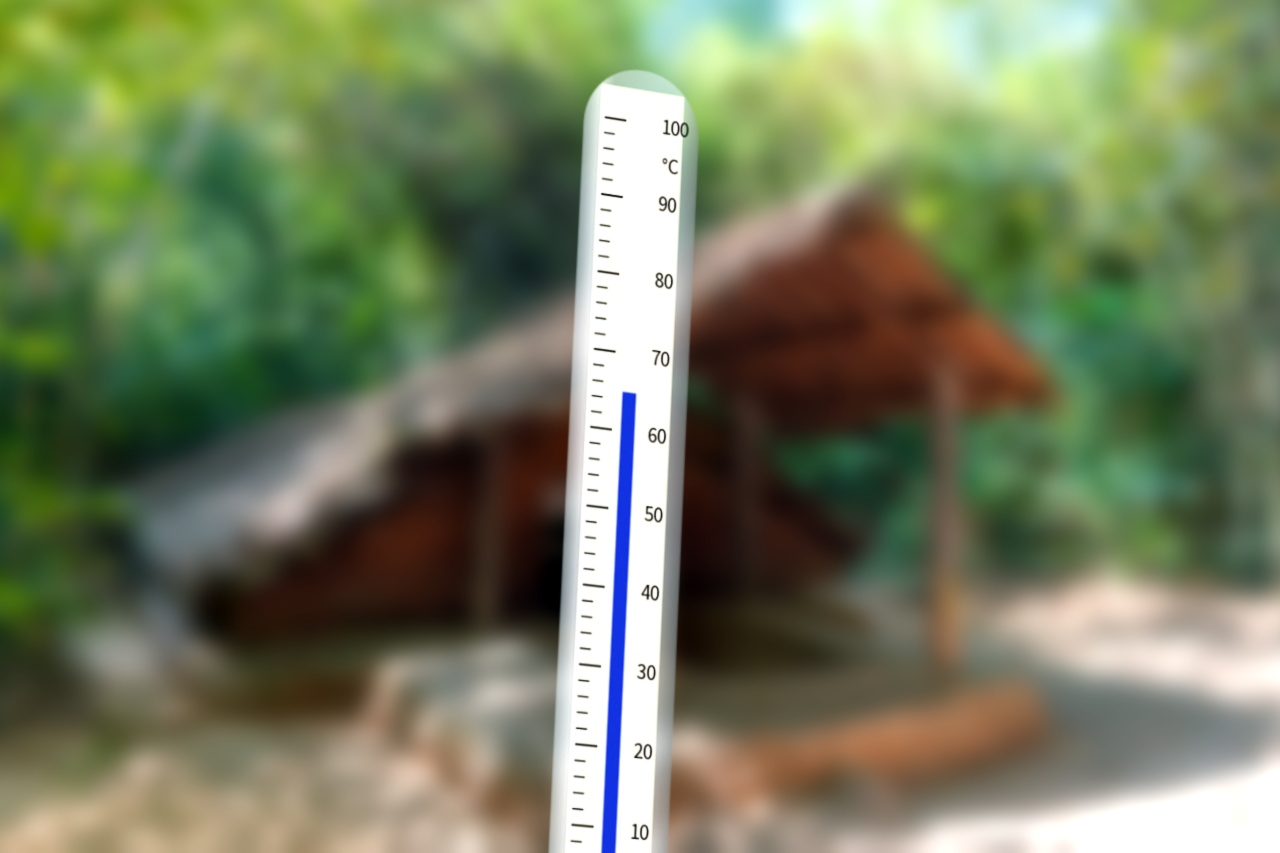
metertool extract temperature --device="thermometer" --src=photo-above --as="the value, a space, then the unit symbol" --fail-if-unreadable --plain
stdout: 65 °C
